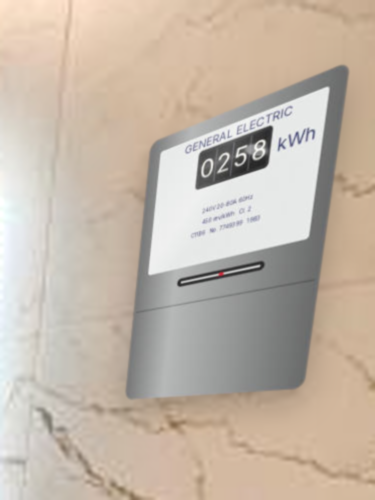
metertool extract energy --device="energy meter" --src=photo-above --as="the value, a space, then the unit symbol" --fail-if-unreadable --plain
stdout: 258 kWh
